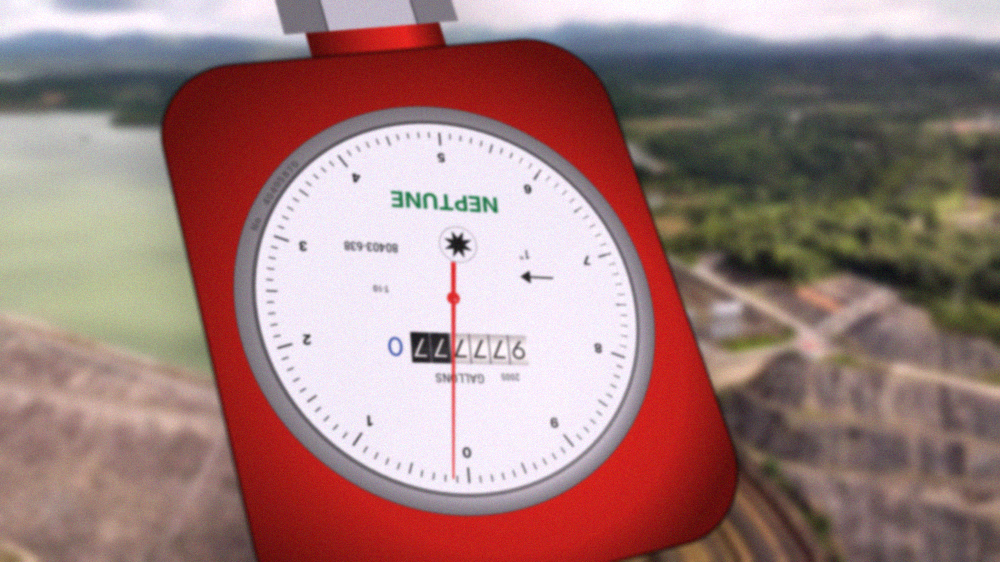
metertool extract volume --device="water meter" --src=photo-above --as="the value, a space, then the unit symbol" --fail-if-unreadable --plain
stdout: 9777770.1 gal
